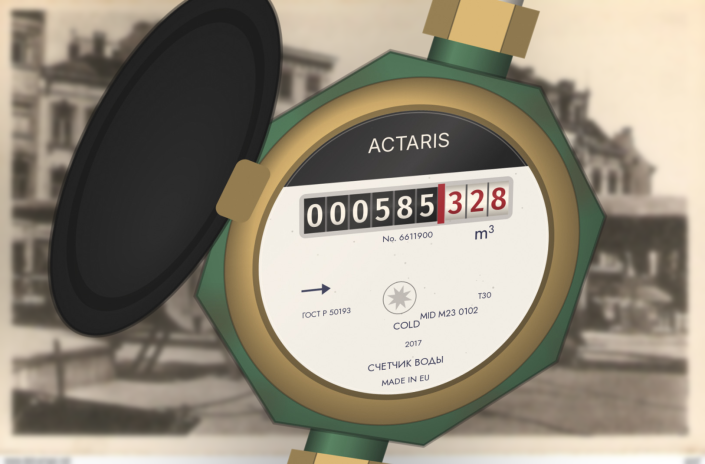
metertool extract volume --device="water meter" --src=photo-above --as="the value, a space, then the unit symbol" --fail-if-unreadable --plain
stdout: 585.328 m³
